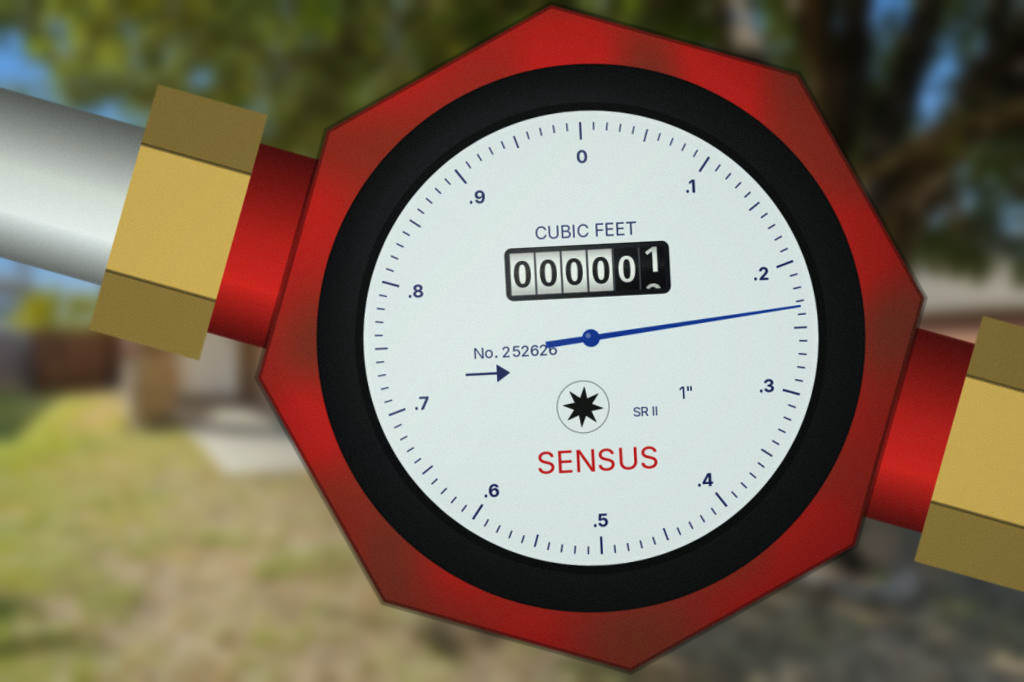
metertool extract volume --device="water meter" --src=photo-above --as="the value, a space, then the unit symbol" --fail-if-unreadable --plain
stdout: 1.23 ft³
